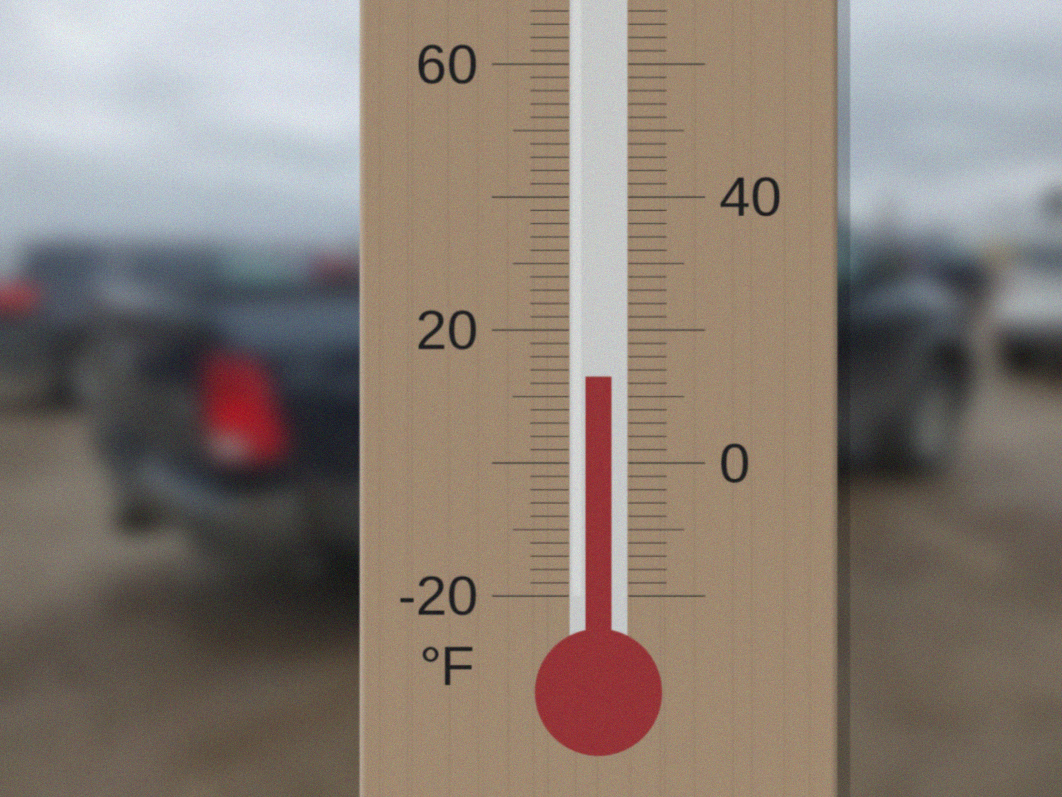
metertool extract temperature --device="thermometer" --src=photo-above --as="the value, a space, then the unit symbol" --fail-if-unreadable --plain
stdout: 13 °F
